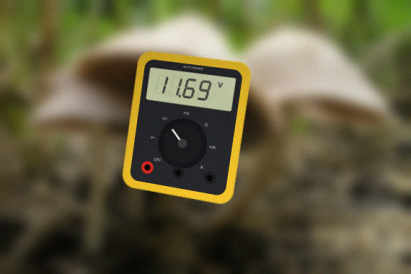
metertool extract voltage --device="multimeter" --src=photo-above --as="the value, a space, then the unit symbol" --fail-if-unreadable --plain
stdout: 11.69 V
